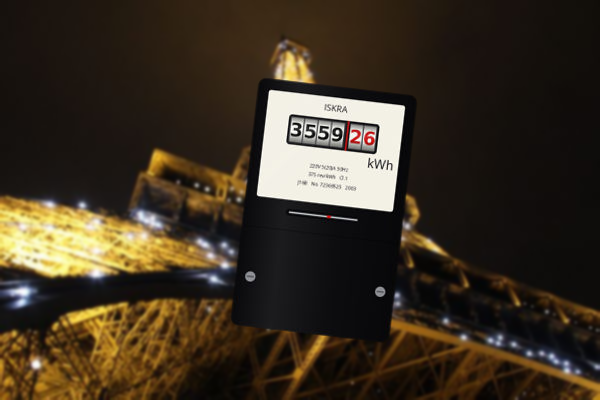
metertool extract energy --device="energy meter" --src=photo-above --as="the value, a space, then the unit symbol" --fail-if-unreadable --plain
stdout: 3559.26 kWh
